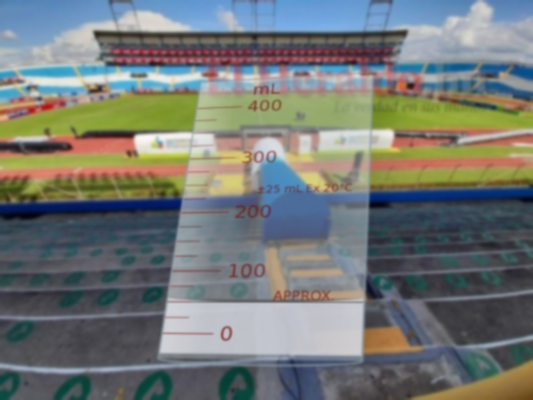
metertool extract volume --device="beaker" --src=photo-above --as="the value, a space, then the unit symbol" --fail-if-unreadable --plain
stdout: 50 mL
